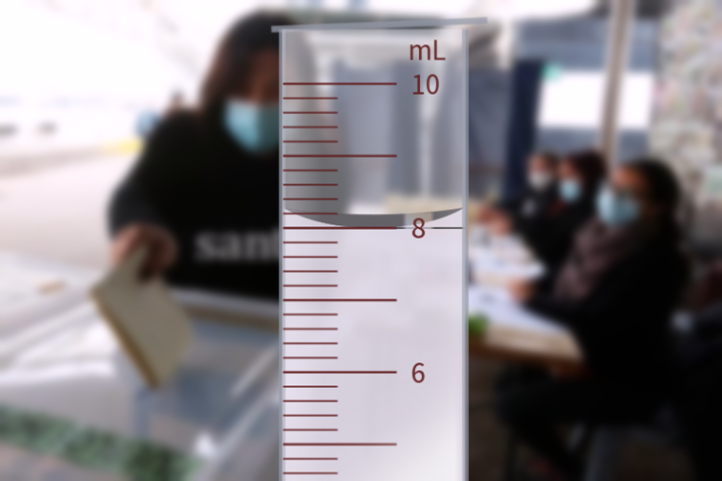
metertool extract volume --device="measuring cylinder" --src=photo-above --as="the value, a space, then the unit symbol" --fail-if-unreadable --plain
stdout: 8 mL
